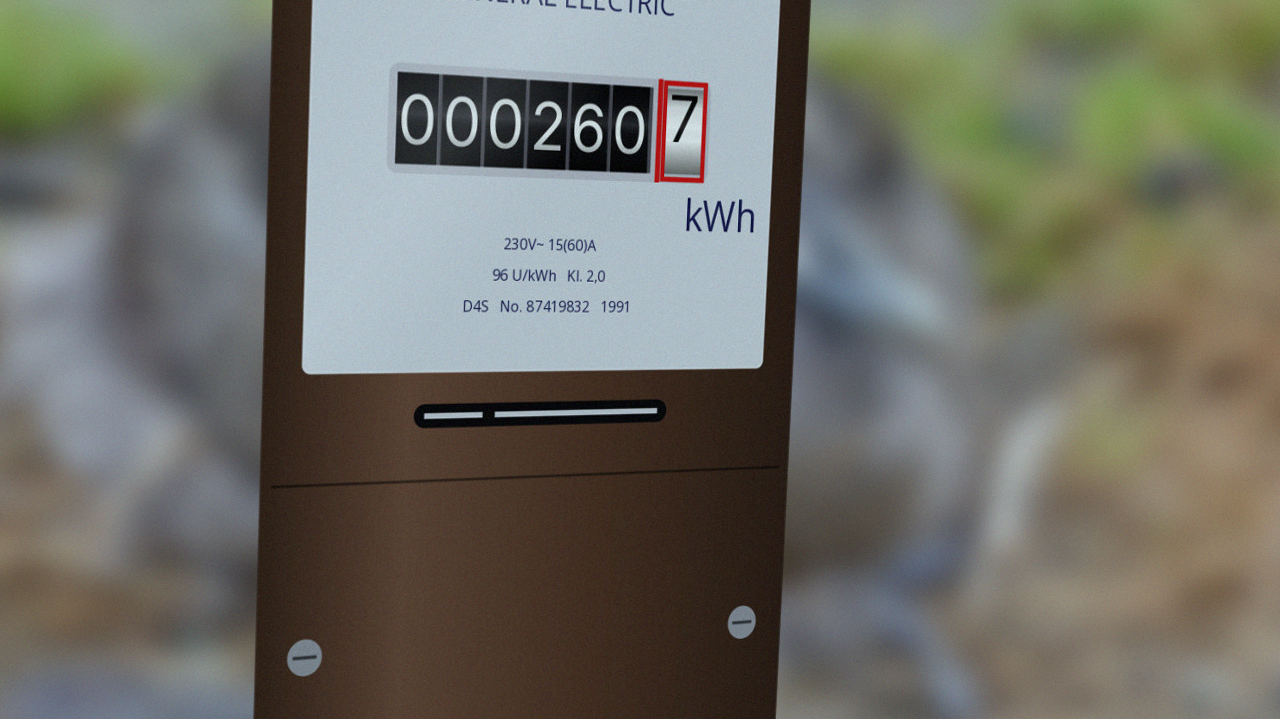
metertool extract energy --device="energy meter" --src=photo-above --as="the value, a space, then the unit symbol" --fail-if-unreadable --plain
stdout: 260.7 kWh
